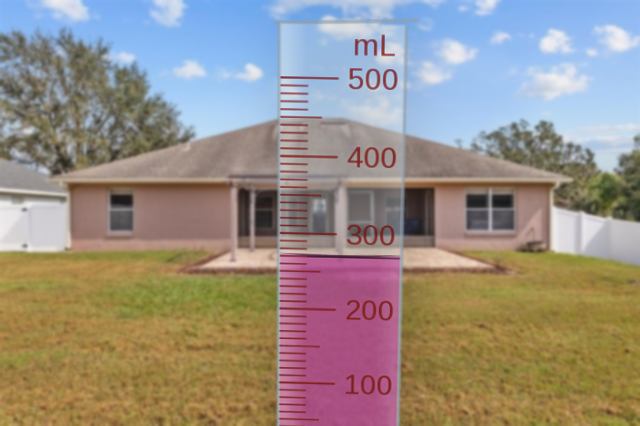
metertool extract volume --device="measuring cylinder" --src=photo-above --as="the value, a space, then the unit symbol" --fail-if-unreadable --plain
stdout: 270 mL
